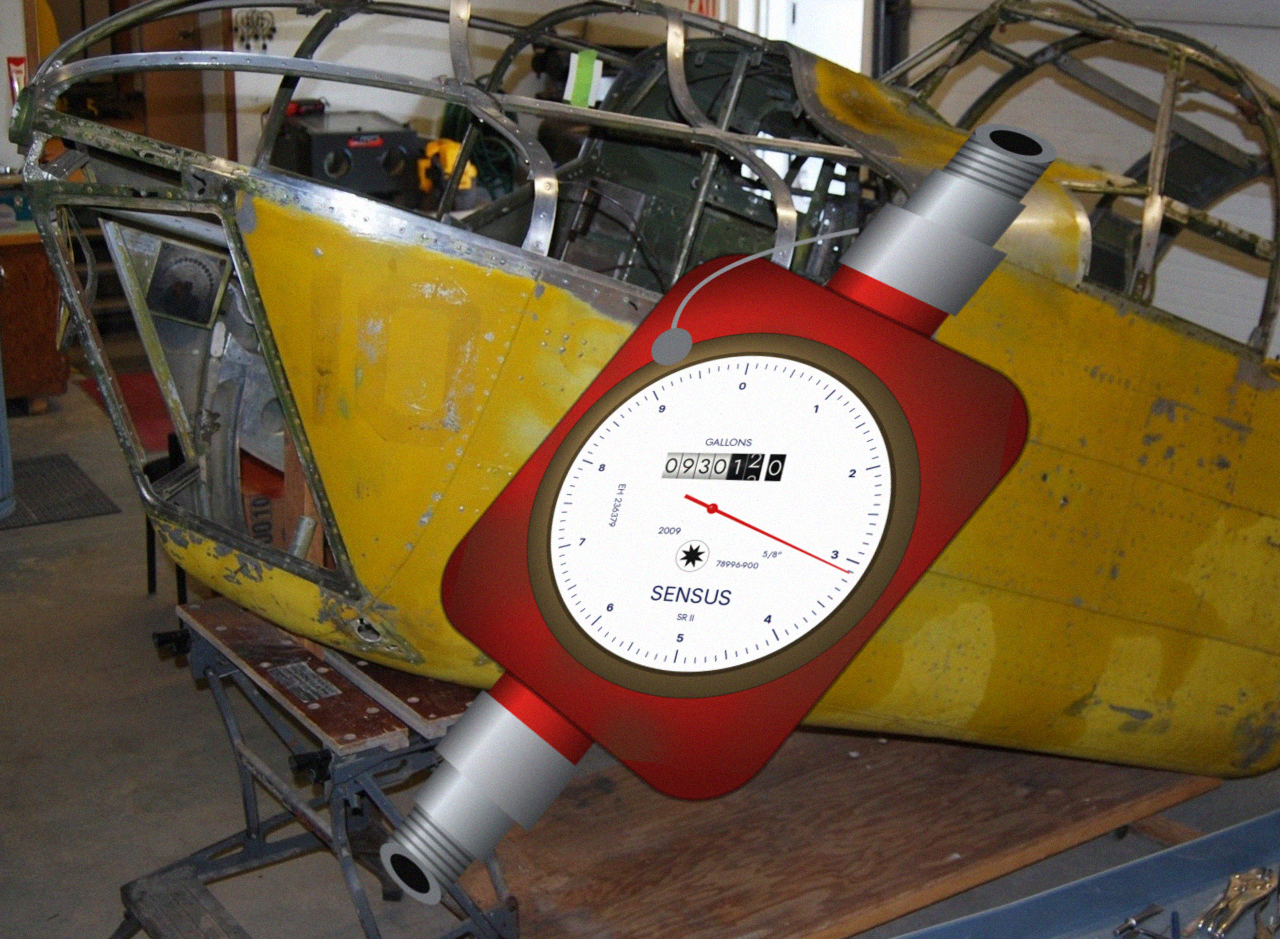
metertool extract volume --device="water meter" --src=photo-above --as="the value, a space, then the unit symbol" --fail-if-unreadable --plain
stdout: 930123.1 gal
